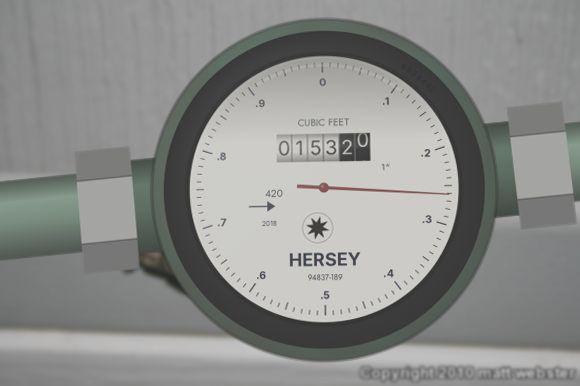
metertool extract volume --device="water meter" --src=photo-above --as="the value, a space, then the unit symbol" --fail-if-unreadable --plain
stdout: 15320.26 ft³
